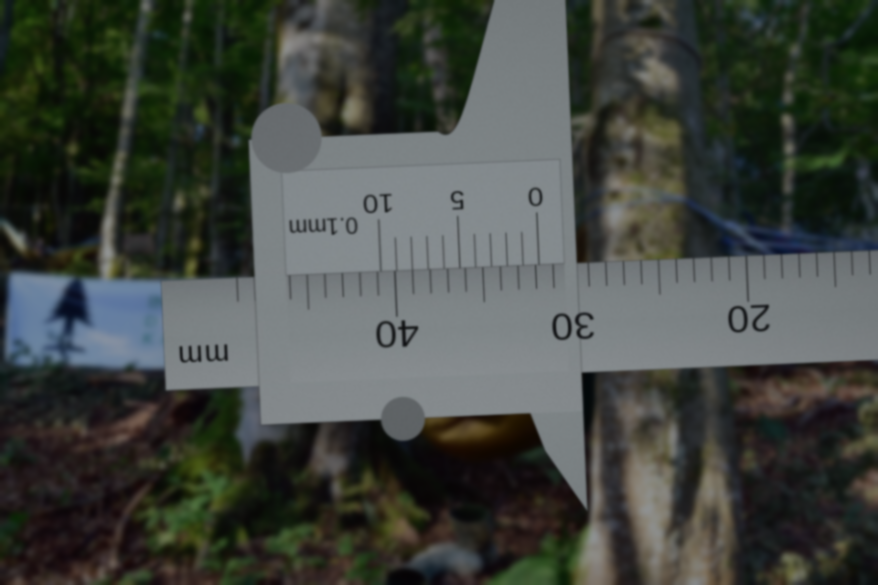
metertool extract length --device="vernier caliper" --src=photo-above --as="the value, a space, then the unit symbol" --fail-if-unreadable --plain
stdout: 31.8 mm
